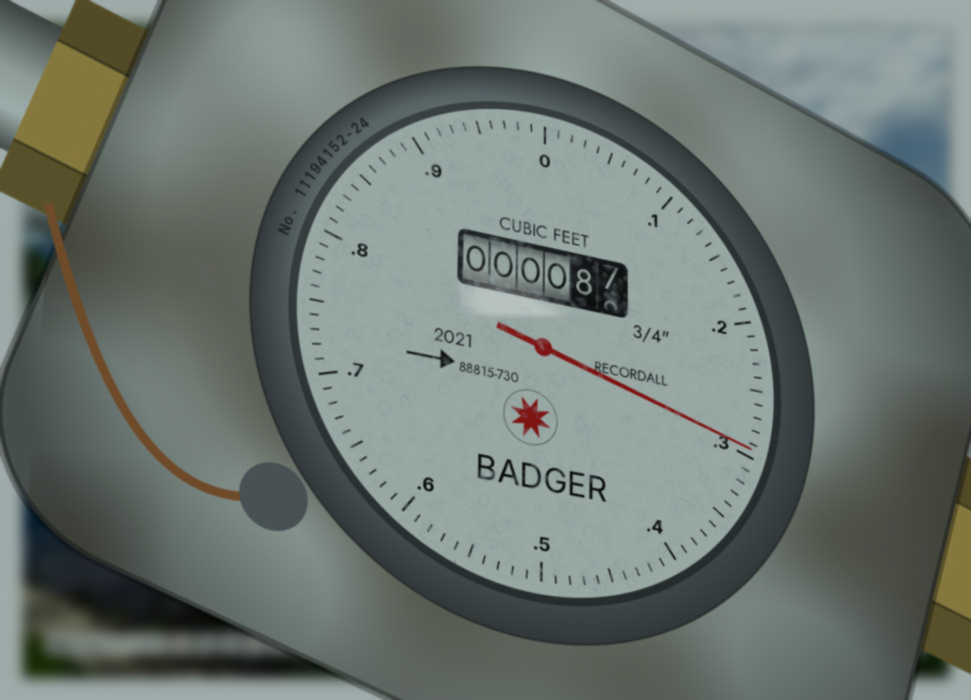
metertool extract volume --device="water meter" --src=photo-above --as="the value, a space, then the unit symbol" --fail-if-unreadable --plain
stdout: 87.29 ft³
